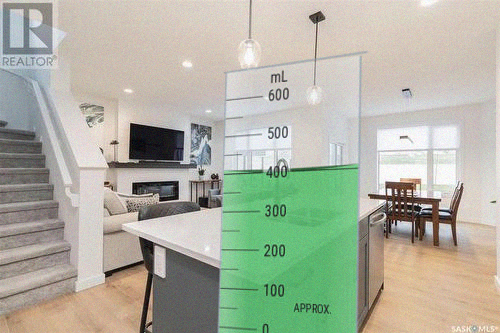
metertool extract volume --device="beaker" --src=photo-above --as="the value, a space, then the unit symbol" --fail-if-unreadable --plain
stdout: 400 mL
